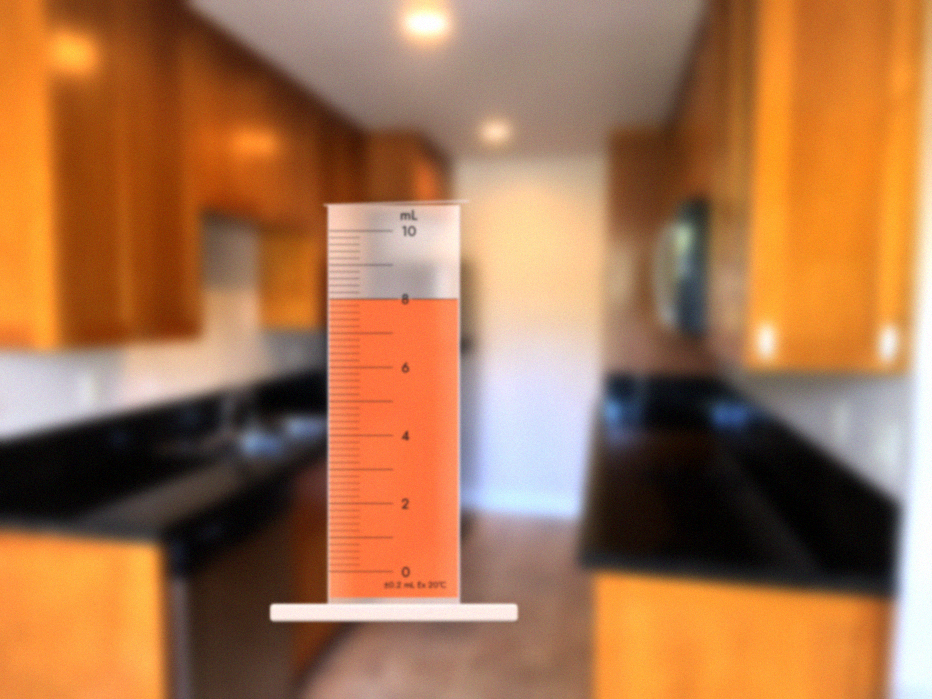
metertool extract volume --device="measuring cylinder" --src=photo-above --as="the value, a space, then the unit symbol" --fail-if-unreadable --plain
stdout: 8 mL
